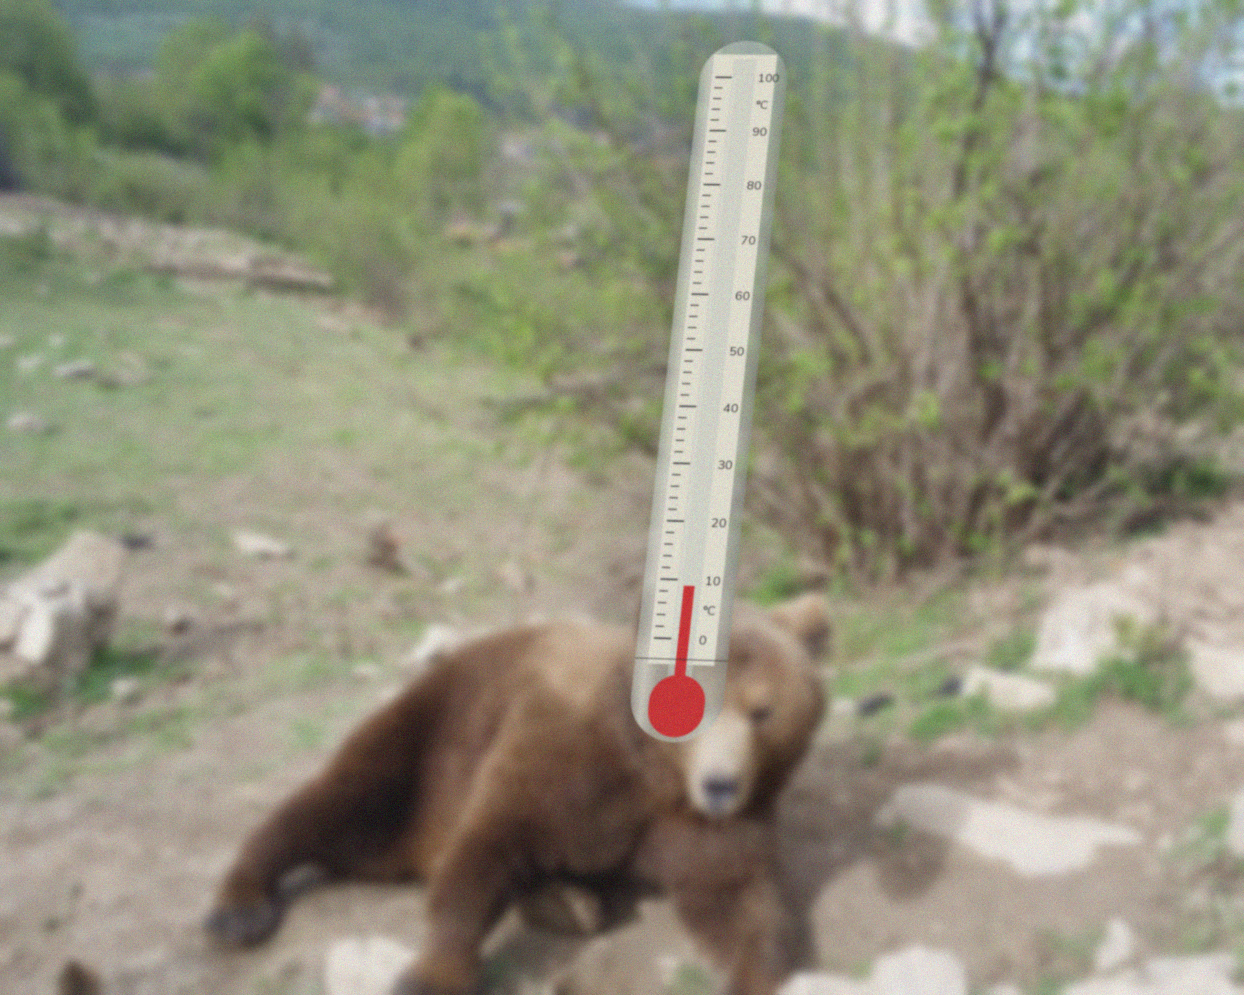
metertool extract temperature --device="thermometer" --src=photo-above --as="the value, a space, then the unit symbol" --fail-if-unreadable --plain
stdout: 9 °C
